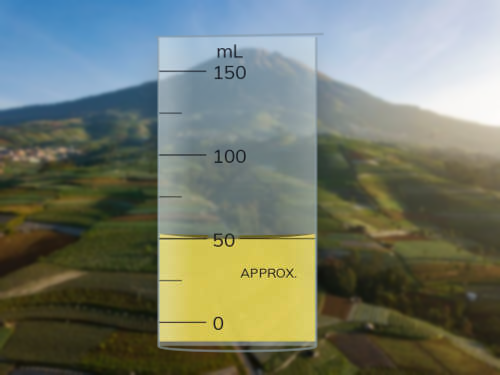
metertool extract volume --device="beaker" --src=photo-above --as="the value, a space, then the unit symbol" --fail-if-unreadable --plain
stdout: 50 mL
